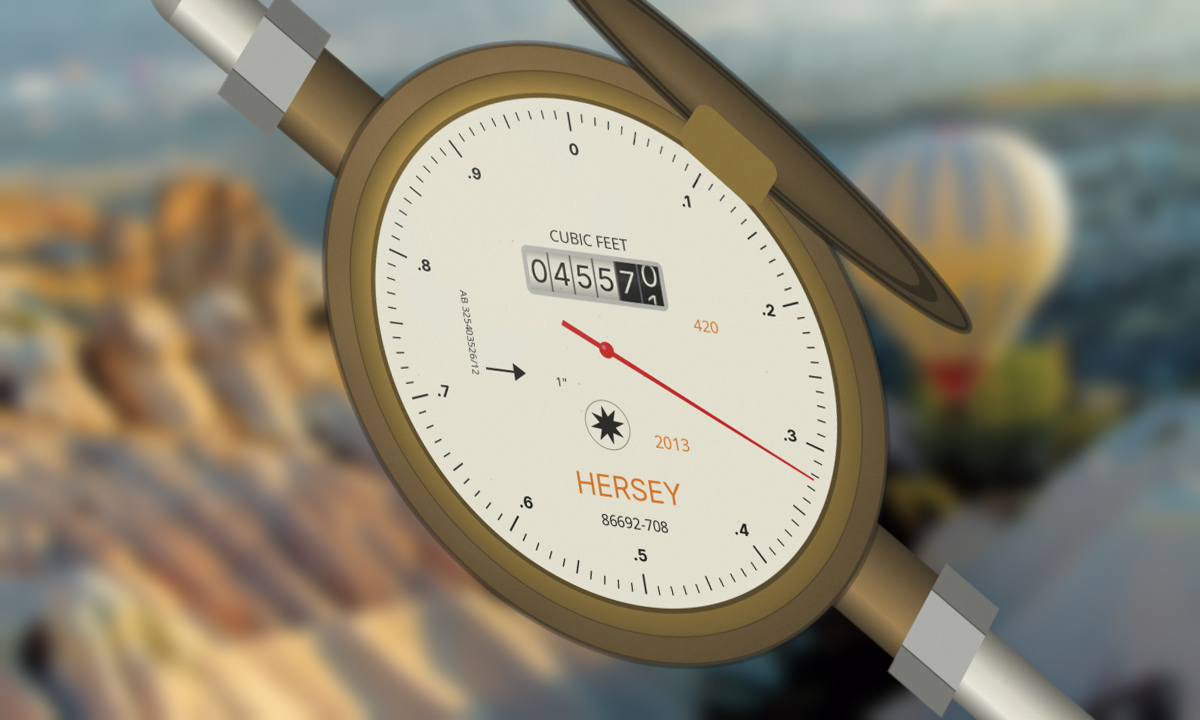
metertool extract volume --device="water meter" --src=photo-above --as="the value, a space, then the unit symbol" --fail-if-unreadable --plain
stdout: 45570.32 ft³
